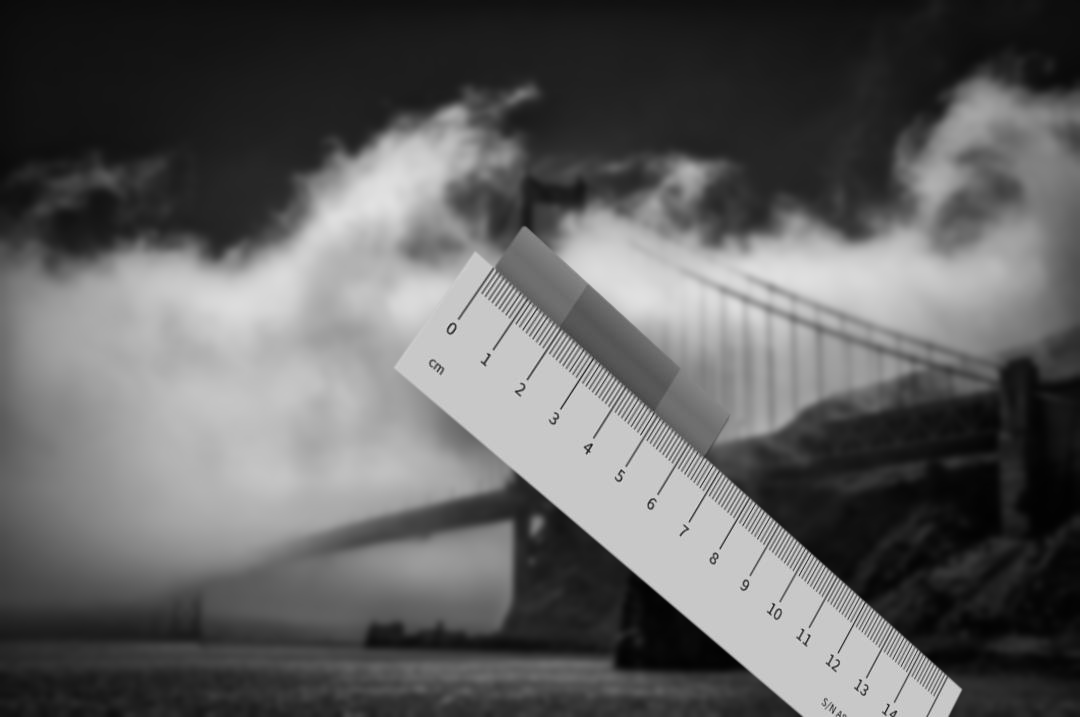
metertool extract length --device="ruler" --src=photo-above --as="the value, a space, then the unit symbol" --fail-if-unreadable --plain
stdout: 6.5 cm
